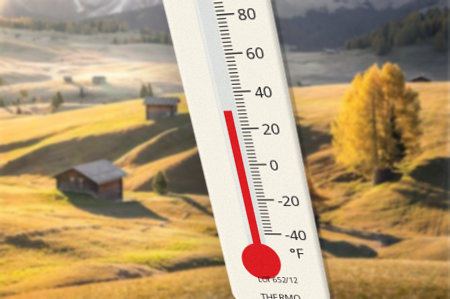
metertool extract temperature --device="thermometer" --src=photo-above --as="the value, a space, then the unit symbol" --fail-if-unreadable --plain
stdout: 30 °F
